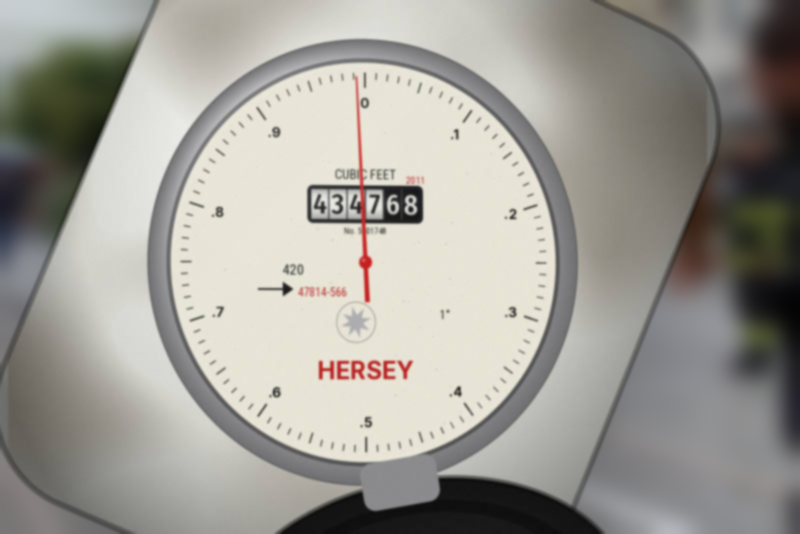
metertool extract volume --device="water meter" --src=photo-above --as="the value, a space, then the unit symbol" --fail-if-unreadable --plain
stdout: 434767.99 ft³
